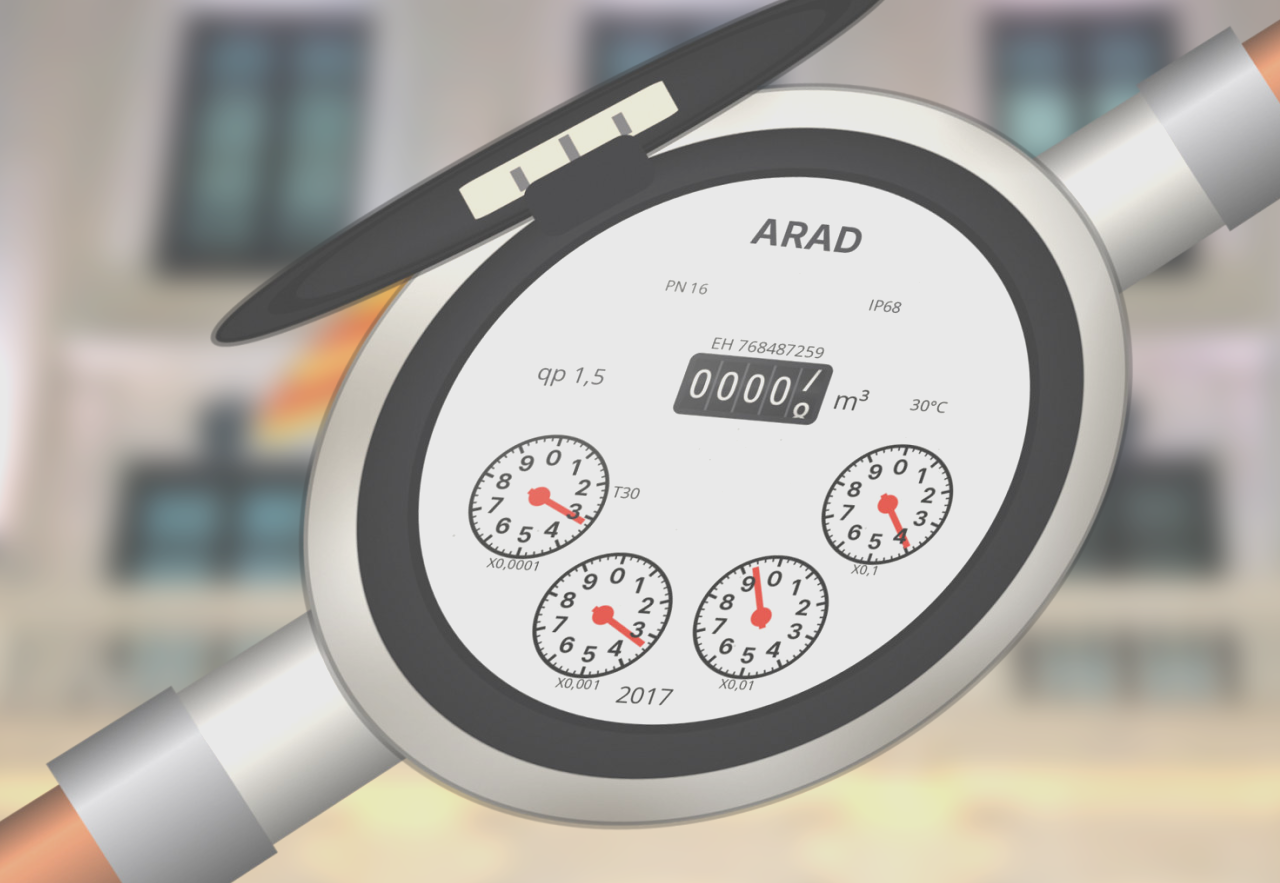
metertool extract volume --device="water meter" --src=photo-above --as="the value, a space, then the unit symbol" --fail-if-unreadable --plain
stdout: 7.3933 m³
